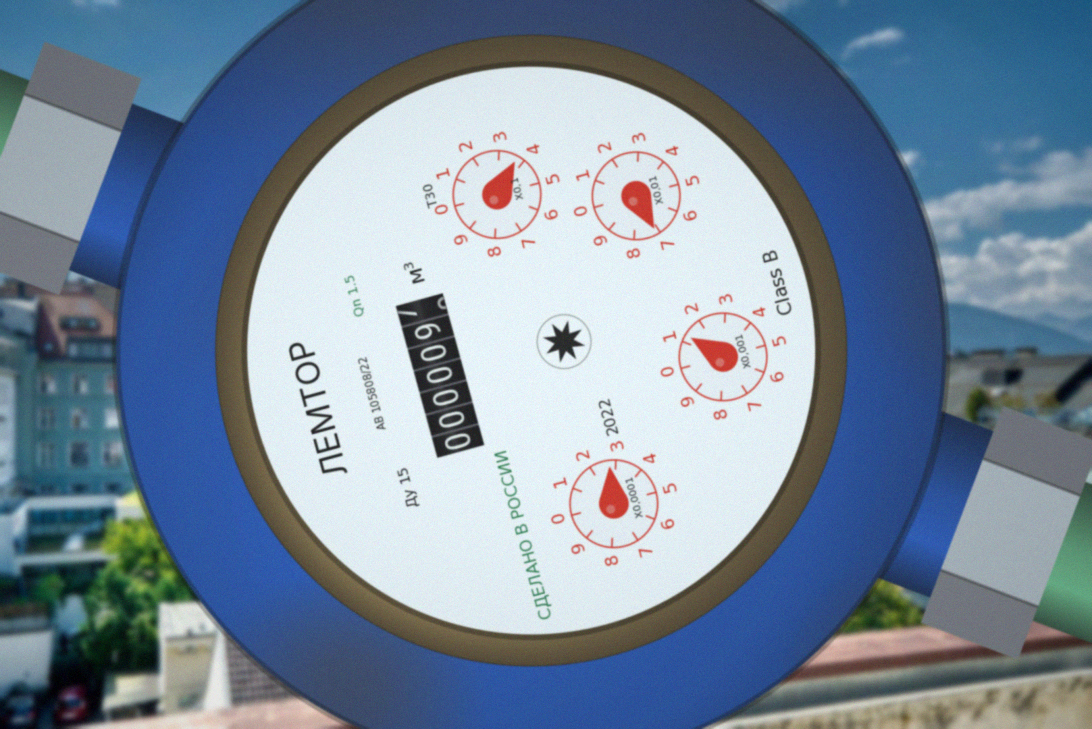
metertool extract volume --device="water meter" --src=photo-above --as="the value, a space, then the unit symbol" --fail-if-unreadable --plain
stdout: 97.3712 m³
